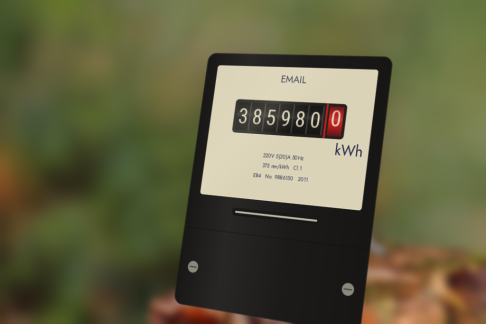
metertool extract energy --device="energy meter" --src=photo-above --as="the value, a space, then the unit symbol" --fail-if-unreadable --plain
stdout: 385980.0 kWh
